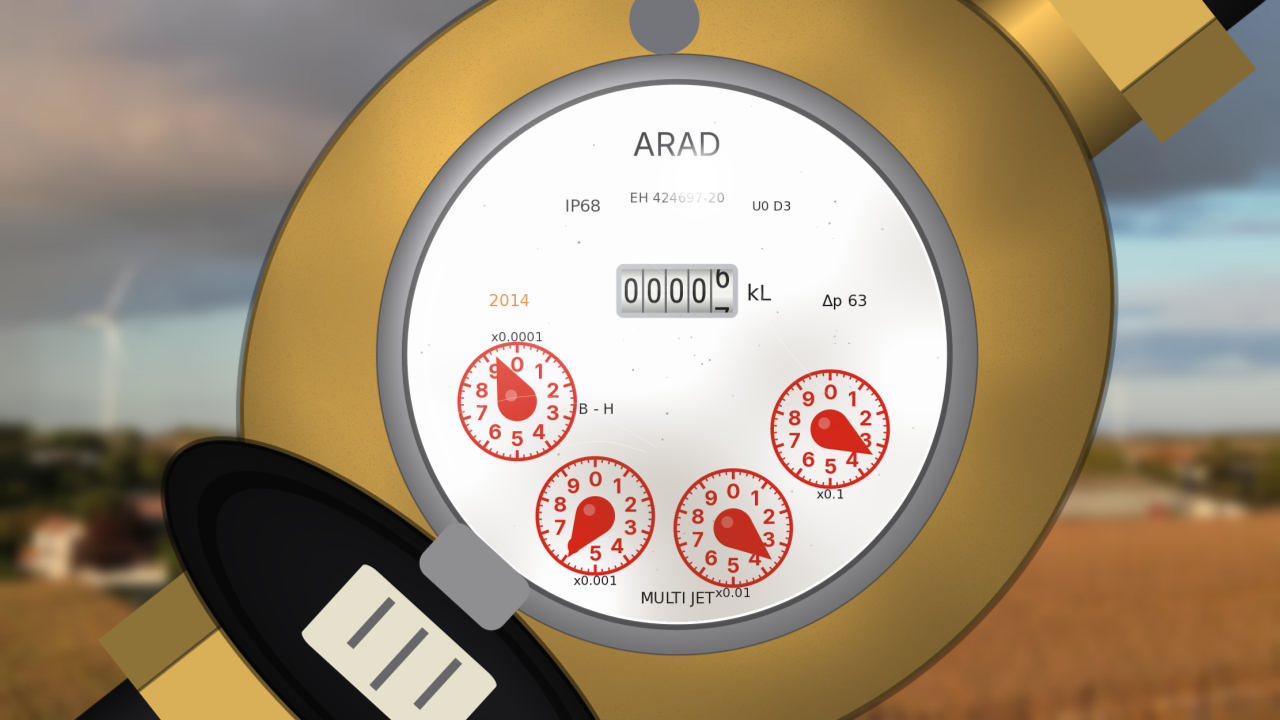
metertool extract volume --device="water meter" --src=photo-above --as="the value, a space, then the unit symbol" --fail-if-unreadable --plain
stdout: 6.3359 kL
